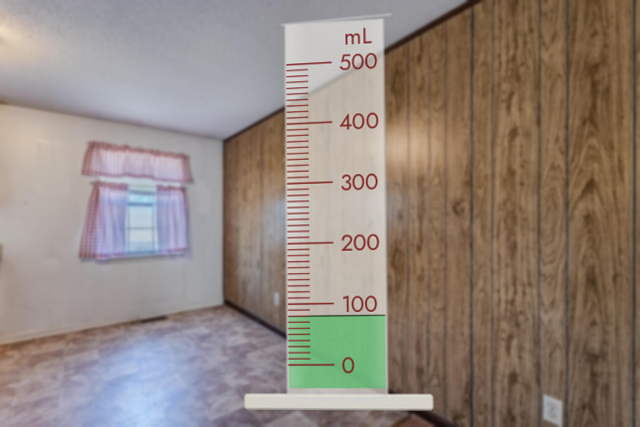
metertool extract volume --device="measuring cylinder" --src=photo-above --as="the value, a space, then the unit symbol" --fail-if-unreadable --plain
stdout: 80 mL
